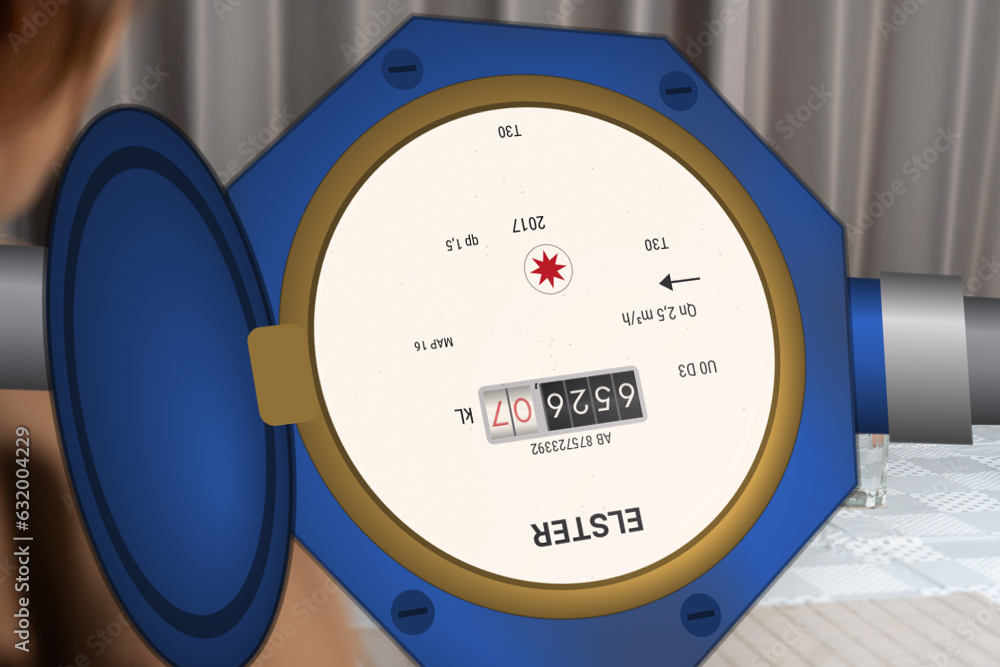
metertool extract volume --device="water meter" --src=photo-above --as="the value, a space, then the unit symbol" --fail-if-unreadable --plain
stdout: 6526.07 kL
